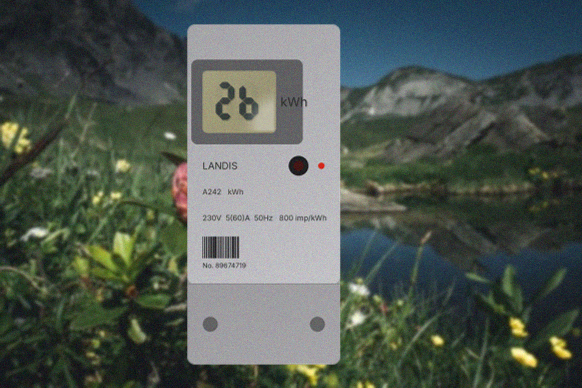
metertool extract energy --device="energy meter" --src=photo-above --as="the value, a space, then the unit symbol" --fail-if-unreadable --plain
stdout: 26 kWh
